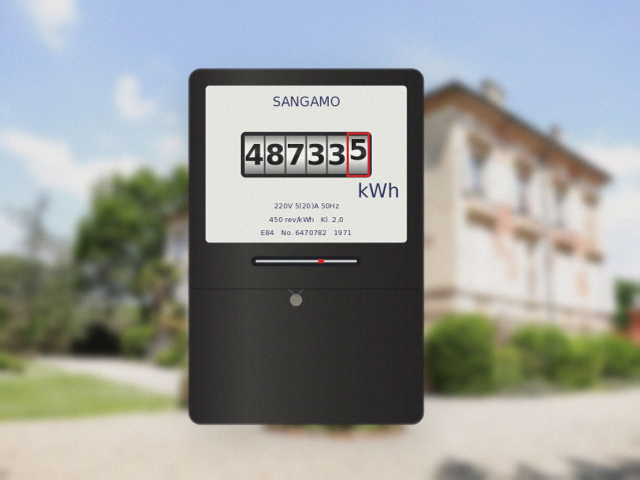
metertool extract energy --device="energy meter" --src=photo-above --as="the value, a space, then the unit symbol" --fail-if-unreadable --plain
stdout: 48733.5 kWh
